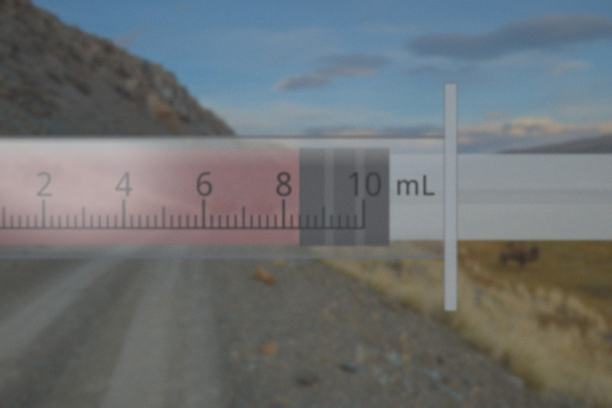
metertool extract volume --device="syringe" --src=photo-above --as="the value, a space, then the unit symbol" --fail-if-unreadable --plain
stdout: 8.4 mL
